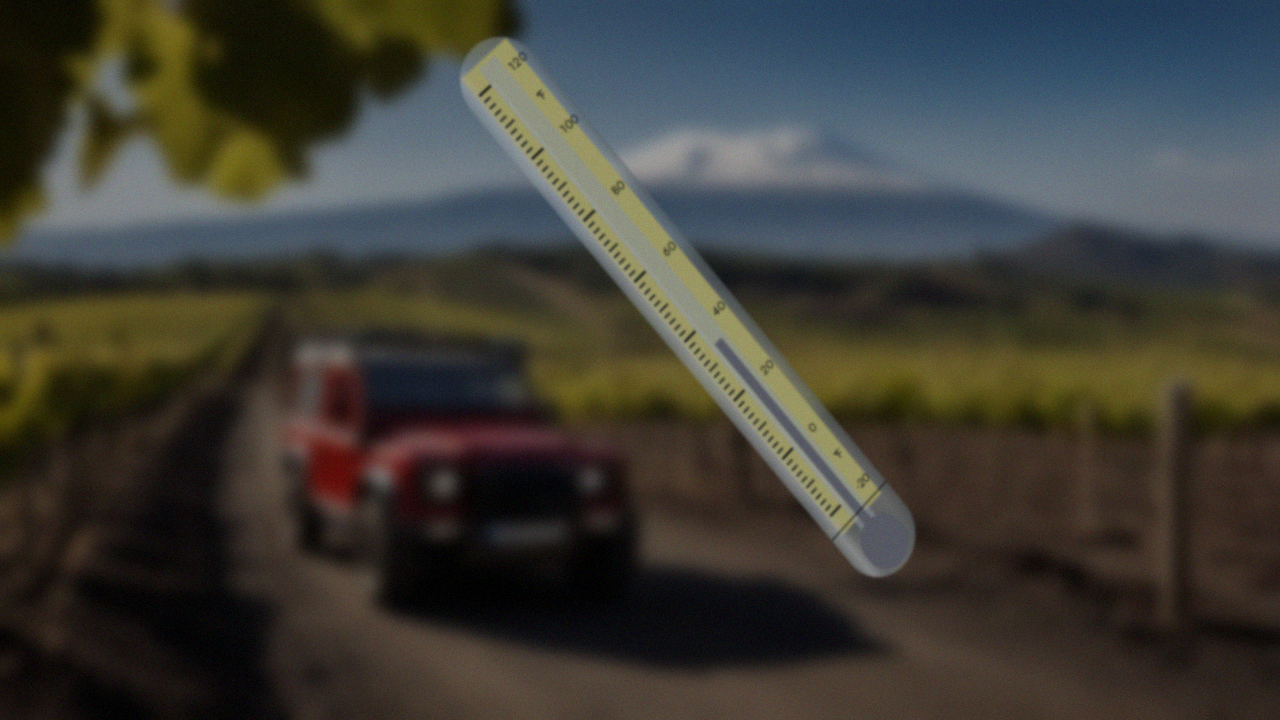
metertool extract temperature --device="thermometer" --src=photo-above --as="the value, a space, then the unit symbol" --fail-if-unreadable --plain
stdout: 34 °F
